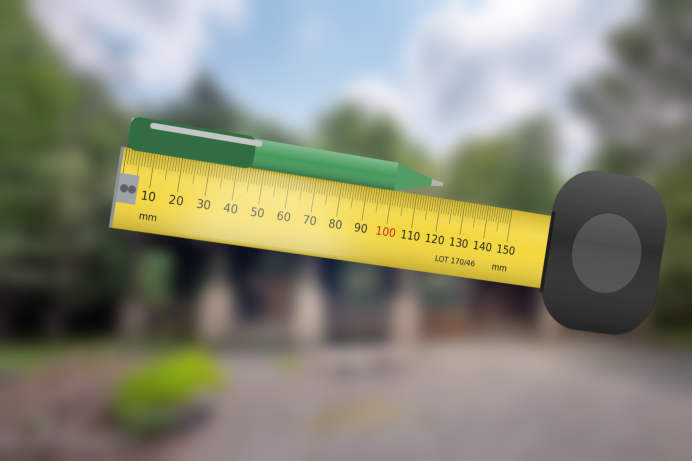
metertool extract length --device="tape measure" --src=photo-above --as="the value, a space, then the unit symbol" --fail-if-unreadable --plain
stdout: 120 mm
